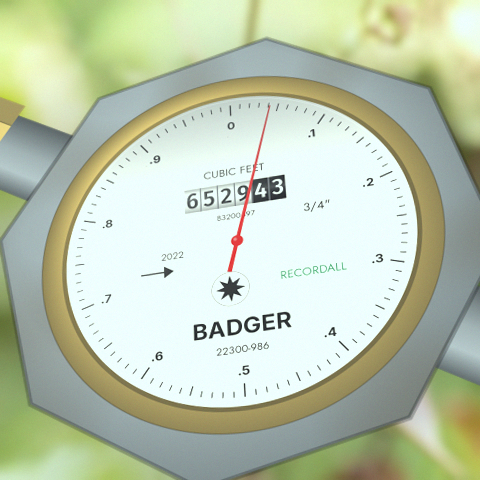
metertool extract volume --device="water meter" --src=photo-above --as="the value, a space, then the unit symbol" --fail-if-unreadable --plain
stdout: 652943.04 ft³
